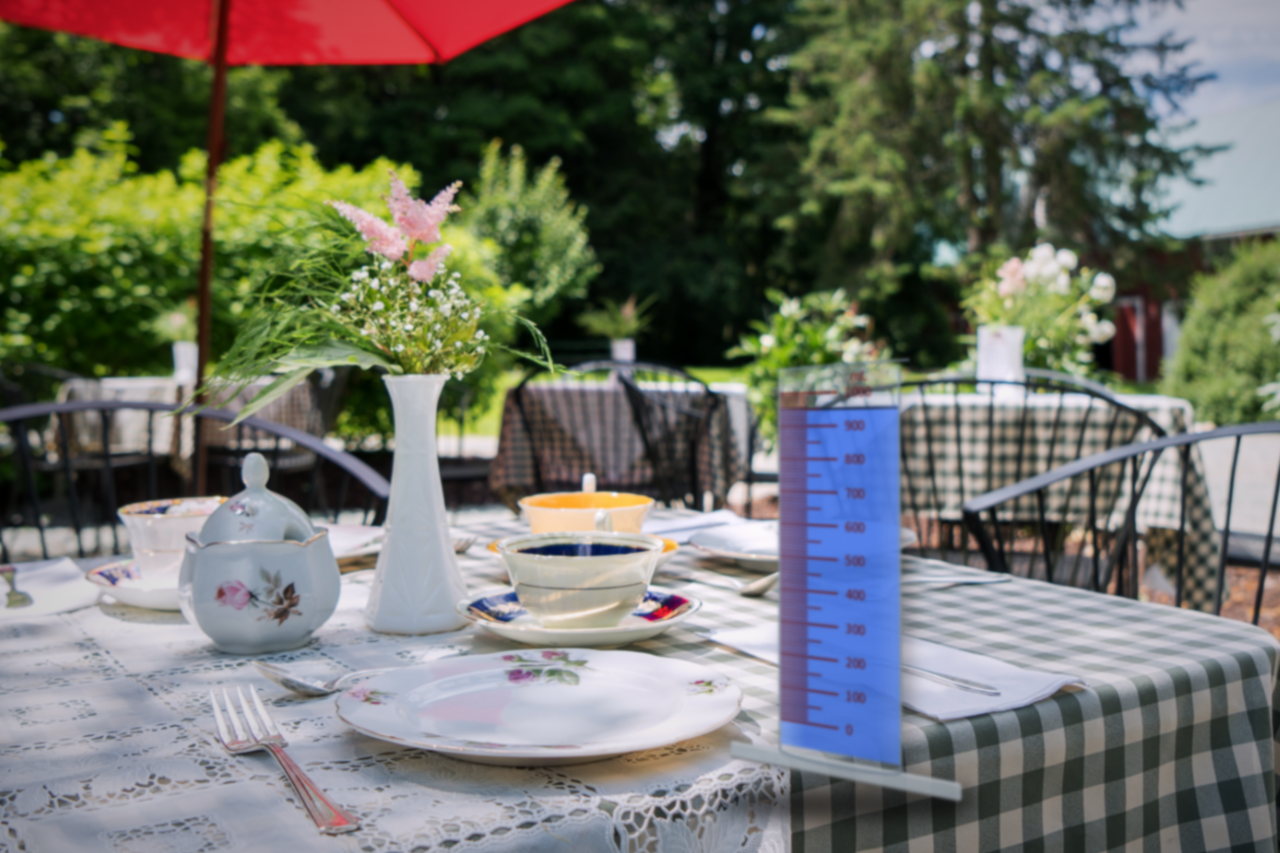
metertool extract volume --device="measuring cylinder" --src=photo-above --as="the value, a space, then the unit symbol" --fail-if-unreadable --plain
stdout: 950 mL
